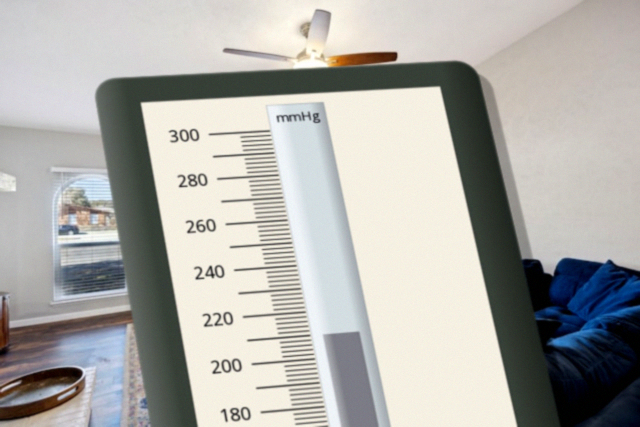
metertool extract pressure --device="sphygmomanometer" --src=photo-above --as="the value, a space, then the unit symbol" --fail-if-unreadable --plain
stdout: 210 mmHg
